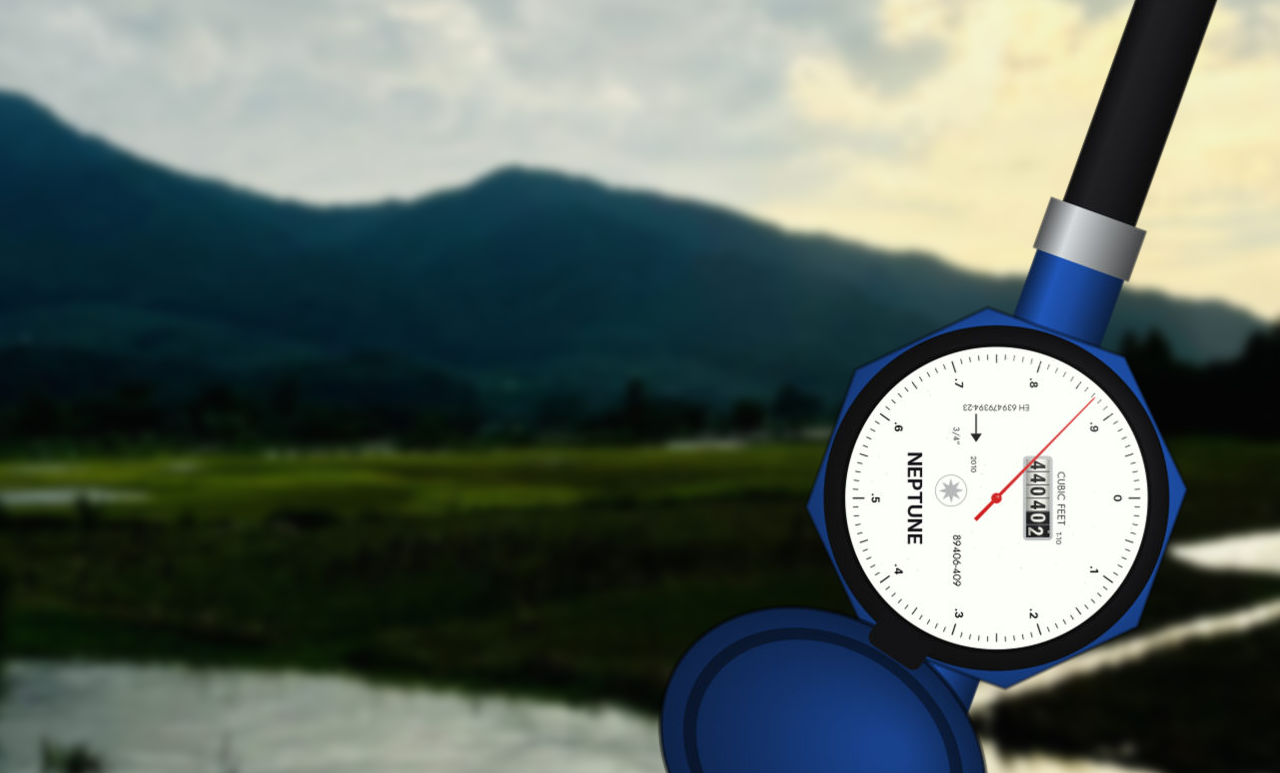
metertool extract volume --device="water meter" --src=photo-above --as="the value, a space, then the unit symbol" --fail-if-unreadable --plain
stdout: 440401.87 ft³
